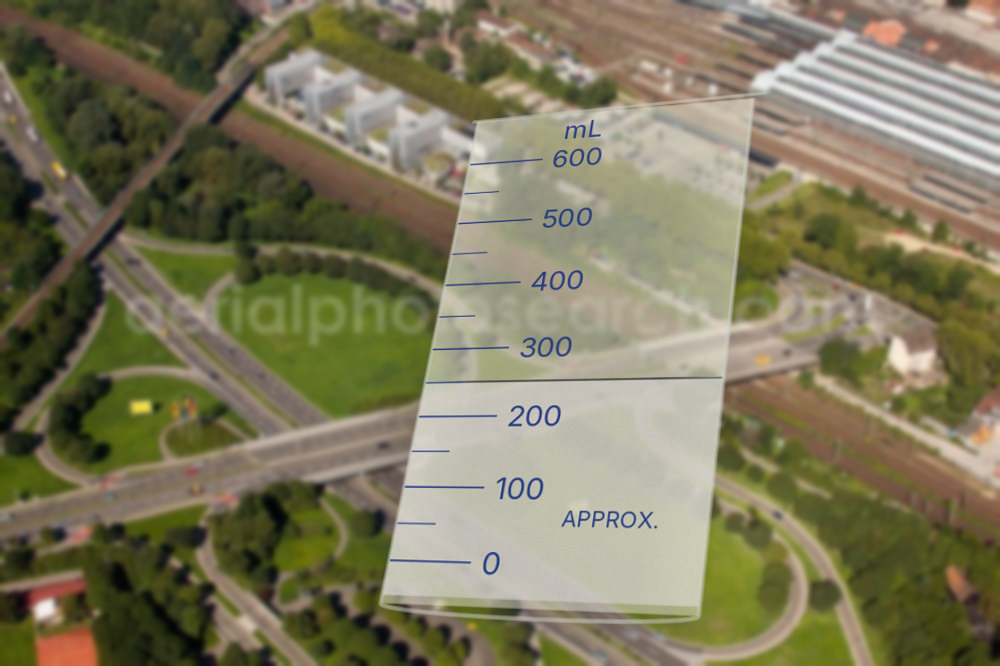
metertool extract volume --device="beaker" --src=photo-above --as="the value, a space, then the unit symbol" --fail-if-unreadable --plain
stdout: 250 mL
